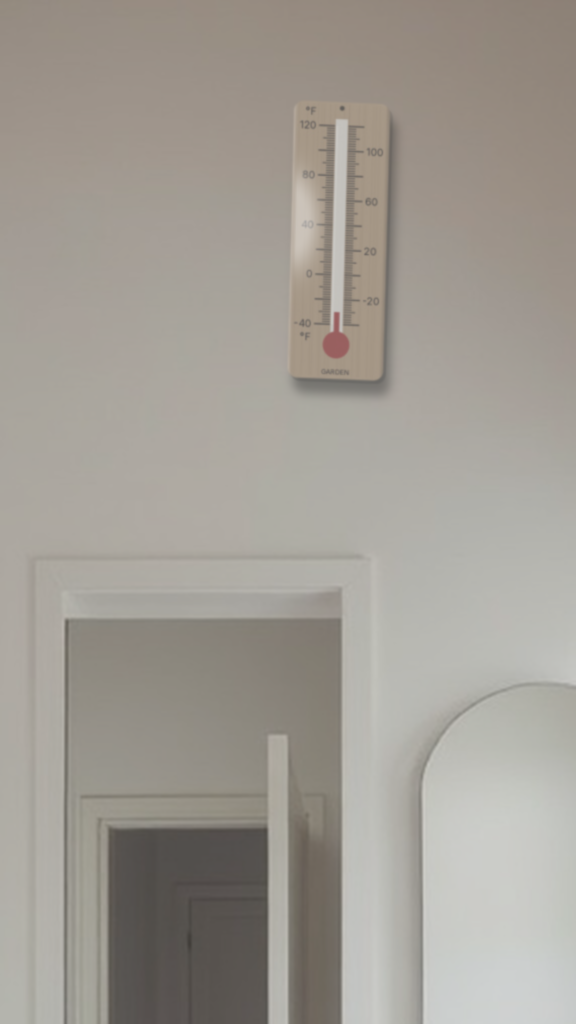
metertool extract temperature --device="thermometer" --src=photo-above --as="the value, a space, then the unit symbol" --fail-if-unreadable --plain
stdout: -30 °F
